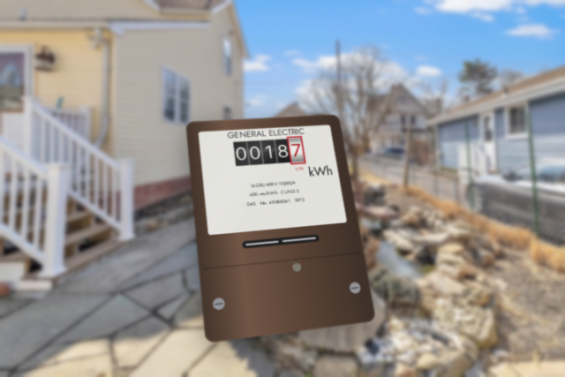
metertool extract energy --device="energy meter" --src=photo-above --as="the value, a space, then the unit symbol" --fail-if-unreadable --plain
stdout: 18.7 kWh
